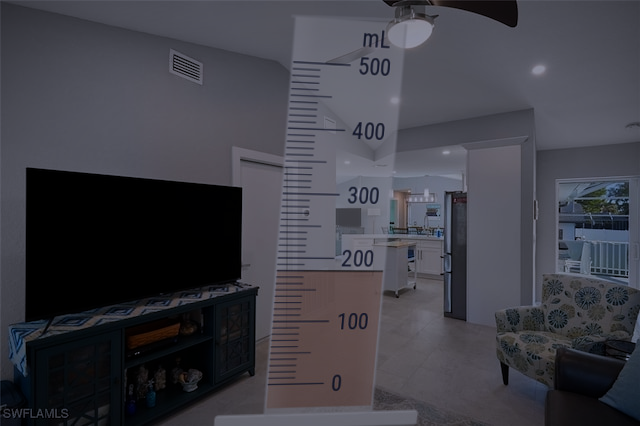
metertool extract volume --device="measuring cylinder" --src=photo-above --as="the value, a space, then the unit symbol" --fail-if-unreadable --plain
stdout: 180 mL
